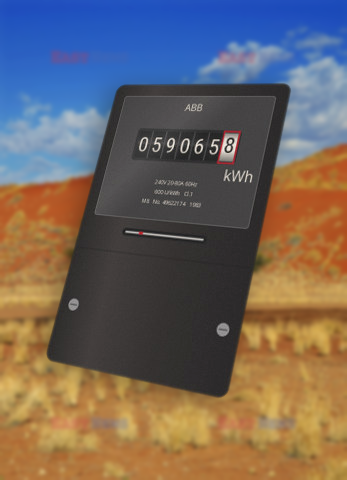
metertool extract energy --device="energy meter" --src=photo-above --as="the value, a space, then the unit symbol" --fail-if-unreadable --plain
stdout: 59065.8 kWh
